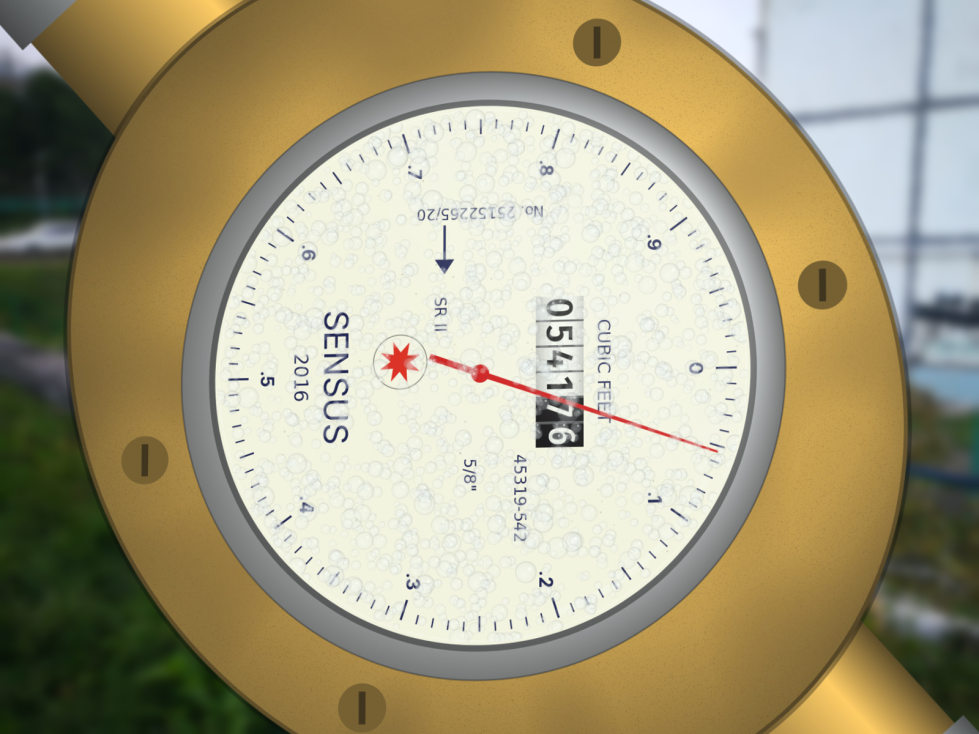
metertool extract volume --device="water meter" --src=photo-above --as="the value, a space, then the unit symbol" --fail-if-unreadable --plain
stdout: 54176.05 ft³
